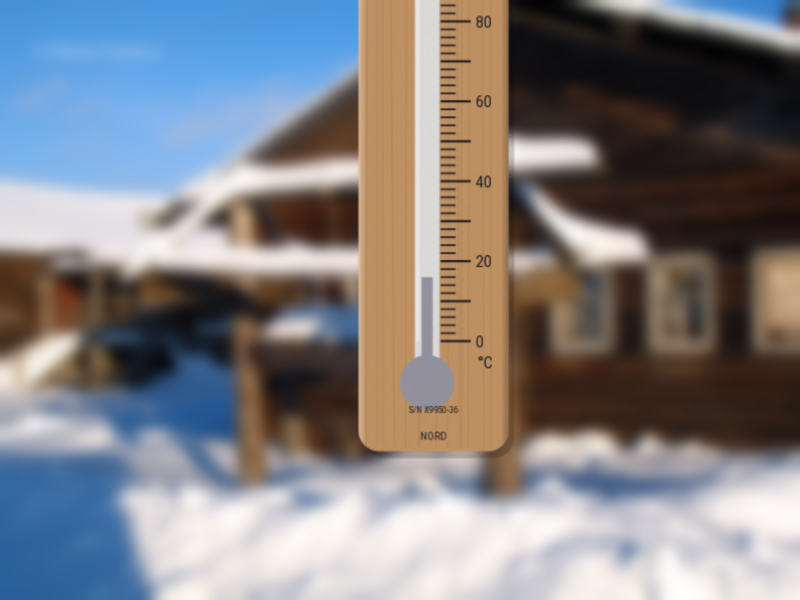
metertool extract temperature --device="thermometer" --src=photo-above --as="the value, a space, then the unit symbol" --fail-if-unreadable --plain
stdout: 16 °C
